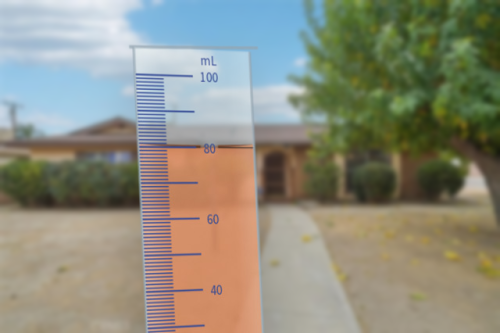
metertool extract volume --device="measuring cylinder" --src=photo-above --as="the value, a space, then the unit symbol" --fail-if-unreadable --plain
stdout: 80 mL
